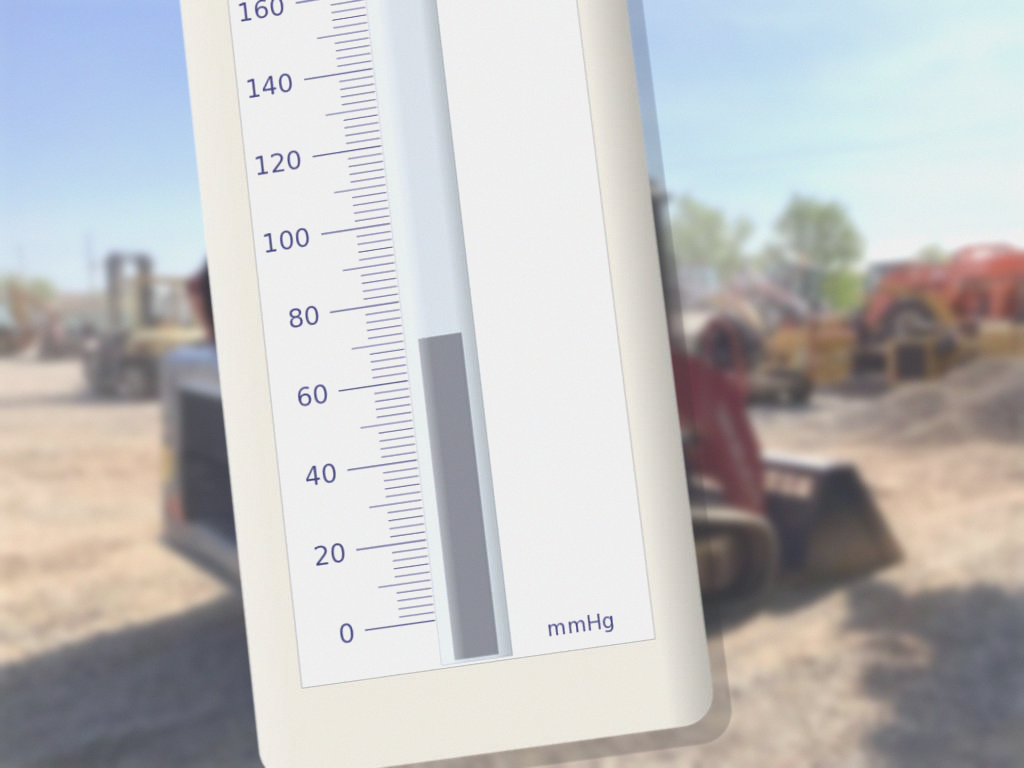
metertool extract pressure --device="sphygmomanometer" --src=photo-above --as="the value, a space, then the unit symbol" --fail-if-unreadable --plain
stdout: 70 mmHg
